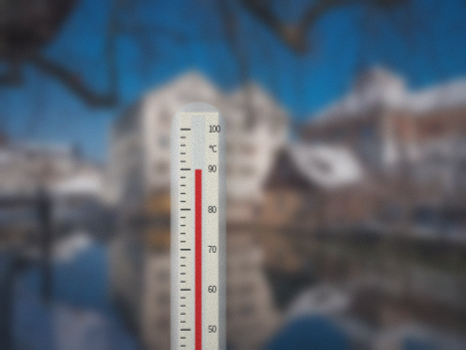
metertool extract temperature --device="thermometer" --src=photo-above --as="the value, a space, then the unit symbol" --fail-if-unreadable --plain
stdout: 90 °C
